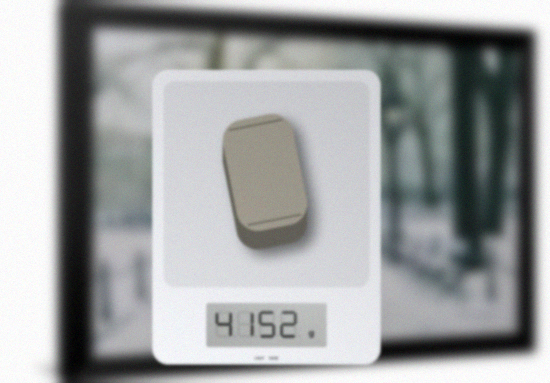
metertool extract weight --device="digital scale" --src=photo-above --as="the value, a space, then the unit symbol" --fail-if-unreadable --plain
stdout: 4152 g
